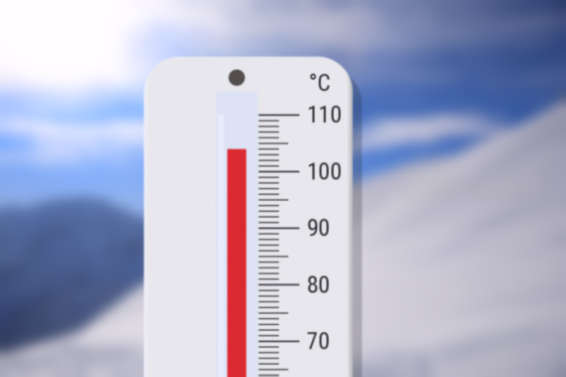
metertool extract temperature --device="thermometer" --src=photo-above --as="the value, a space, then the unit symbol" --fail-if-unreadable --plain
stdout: 104 °C
